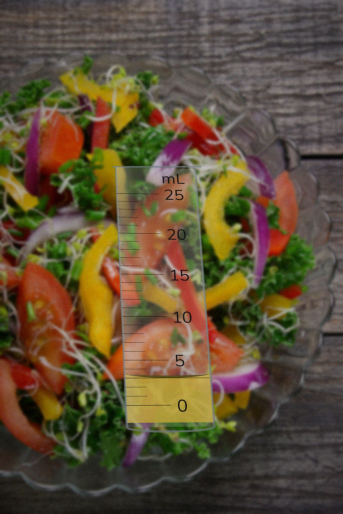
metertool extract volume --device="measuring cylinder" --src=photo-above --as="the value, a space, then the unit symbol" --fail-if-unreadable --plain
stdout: 3 mL
